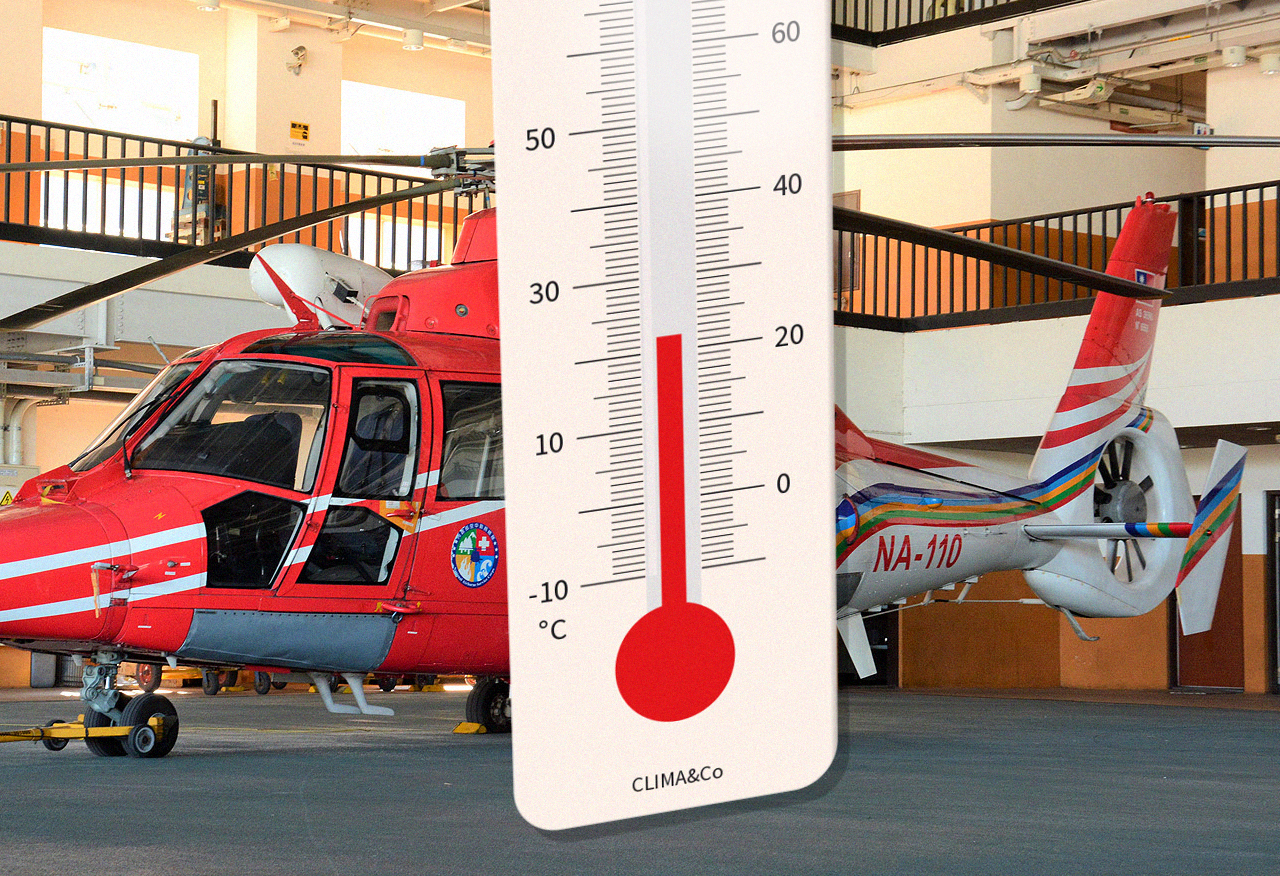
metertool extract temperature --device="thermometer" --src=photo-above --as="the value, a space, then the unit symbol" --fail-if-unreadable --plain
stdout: 22 °C
